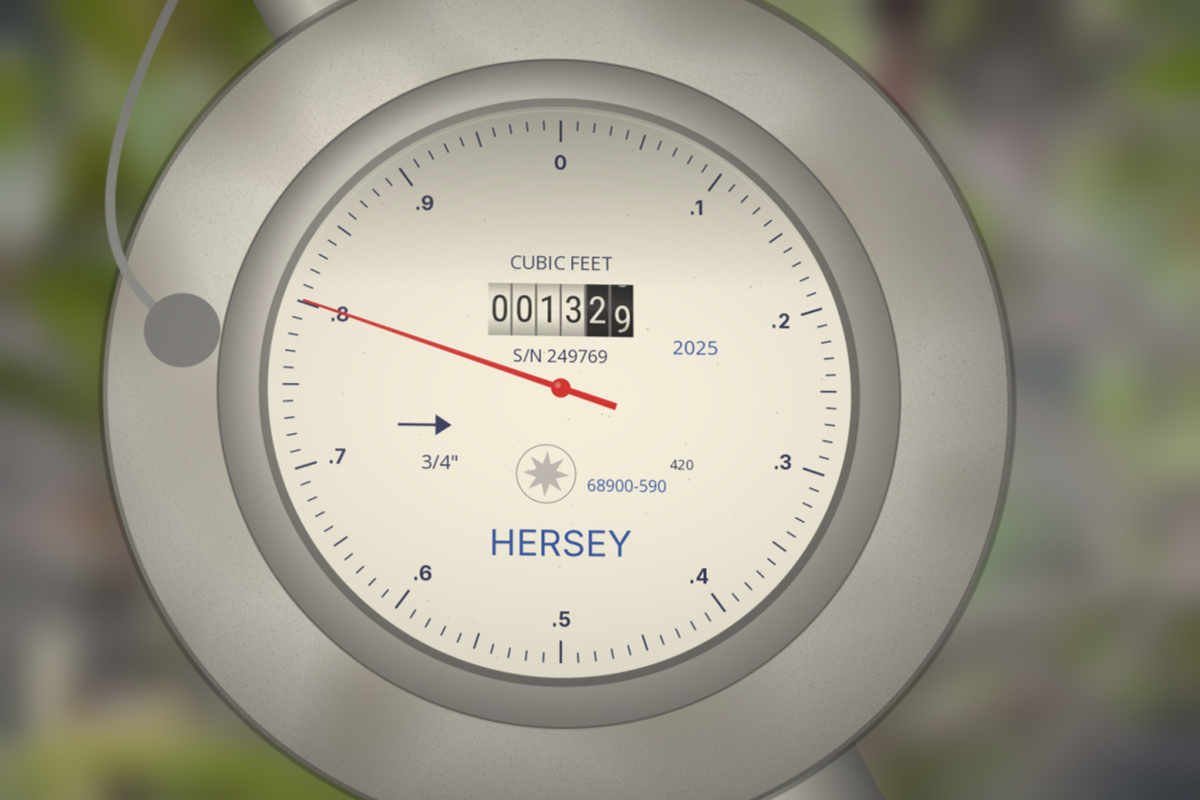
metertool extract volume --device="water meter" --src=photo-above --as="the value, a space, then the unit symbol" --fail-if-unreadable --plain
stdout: 1328.80 ft³
